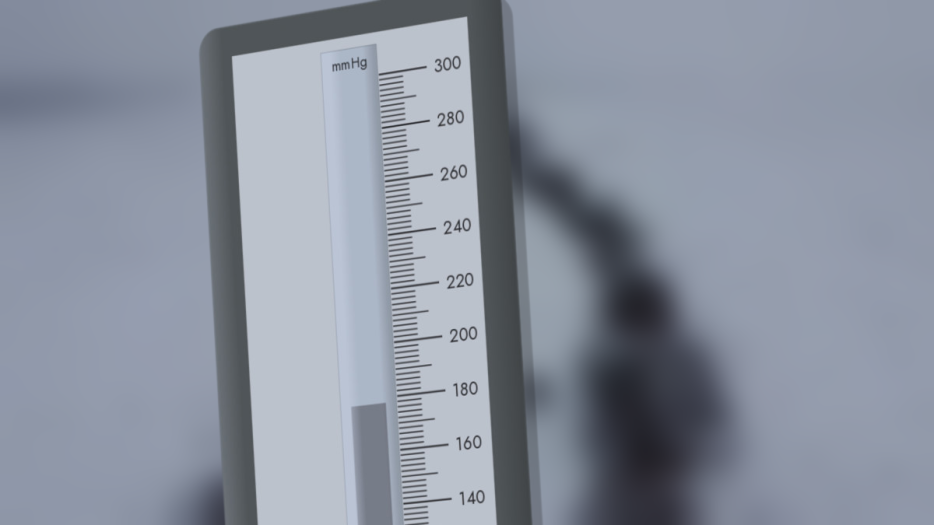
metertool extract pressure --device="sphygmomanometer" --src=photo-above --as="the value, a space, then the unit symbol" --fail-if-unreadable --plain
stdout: 178 mmHg
